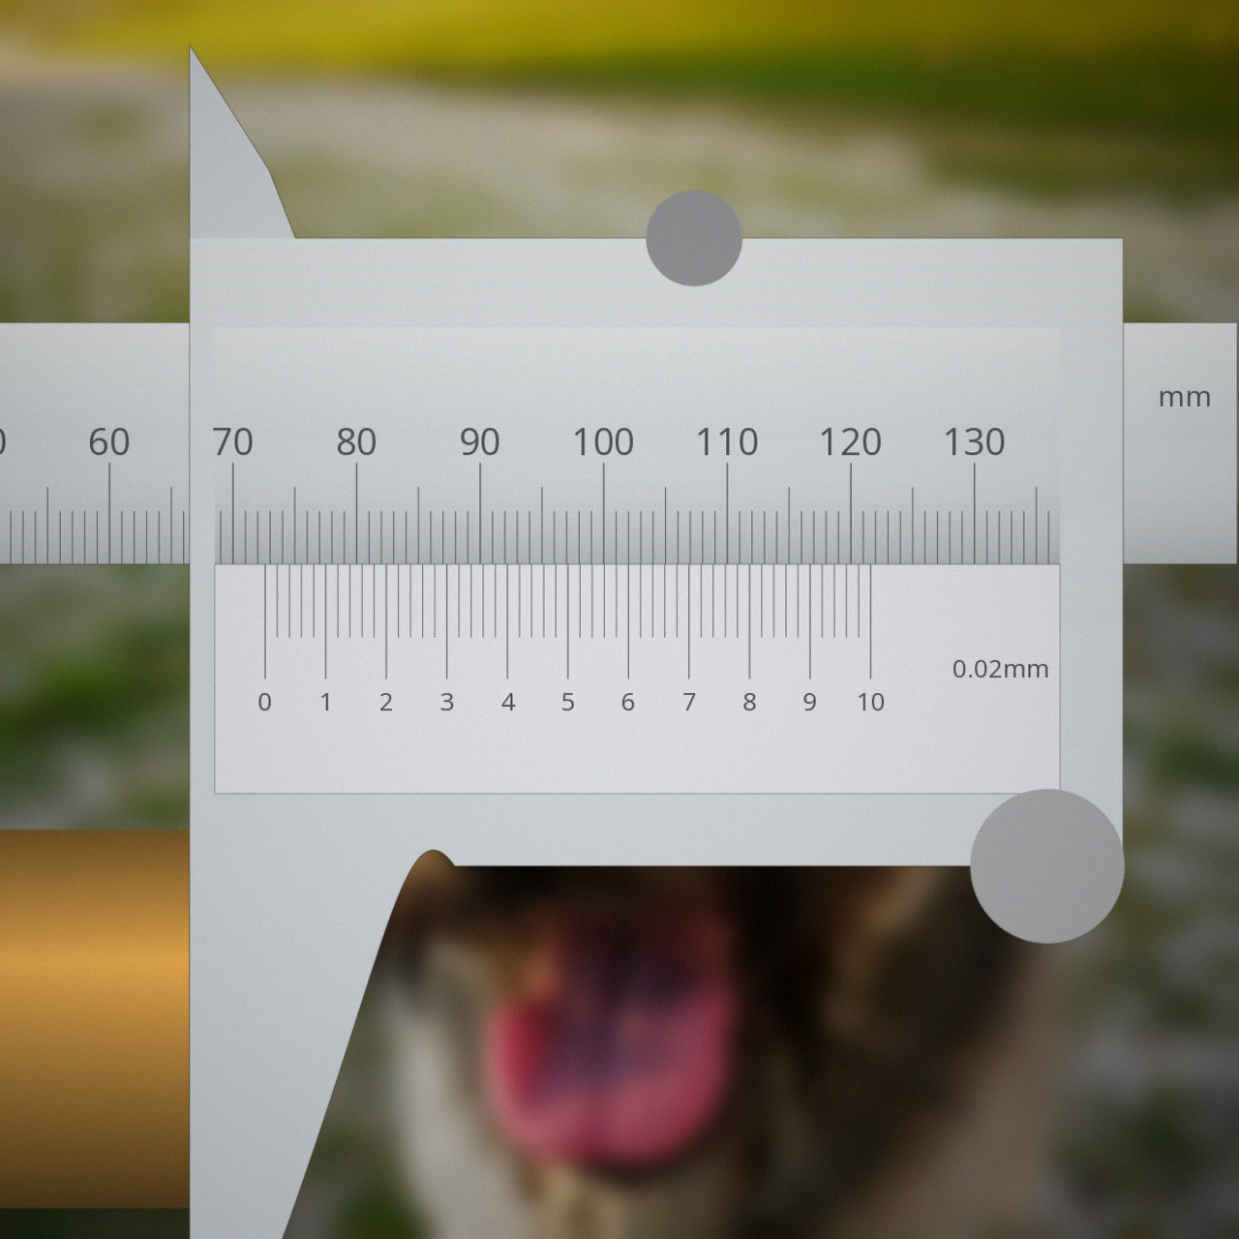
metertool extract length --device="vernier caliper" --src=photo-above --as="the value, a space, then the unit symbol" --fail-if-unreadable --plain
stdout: 72.6 mm
